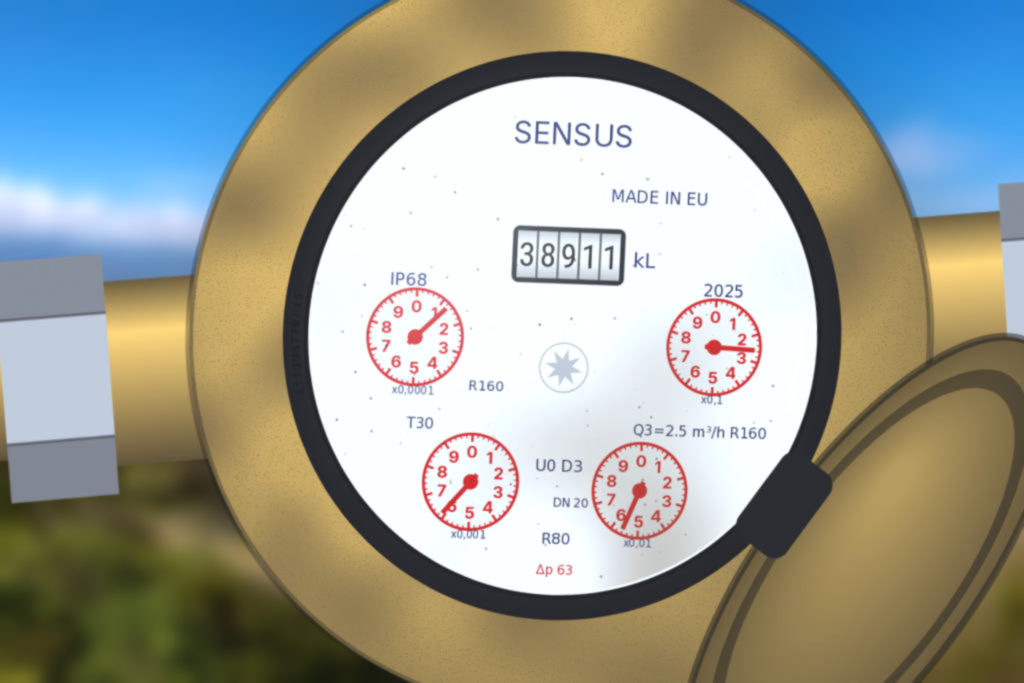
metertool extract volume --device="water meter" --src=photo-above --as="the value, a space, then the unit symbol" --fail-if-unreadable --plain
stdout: 38911.2561 kL
